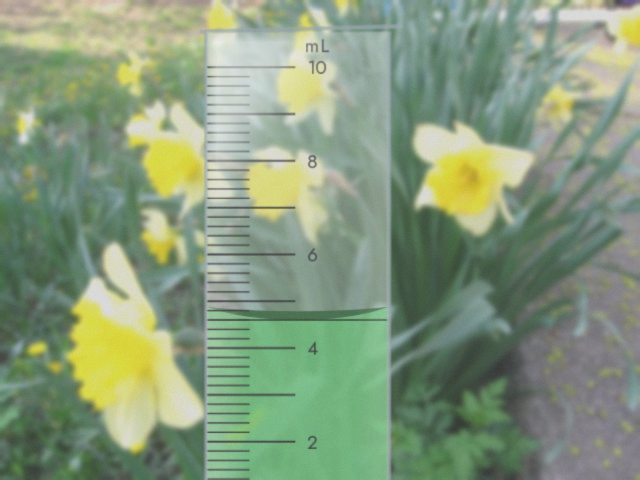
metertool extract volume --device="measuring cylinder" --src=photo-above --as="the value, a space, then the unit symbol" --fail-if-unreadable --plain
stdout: 4.6 mL
